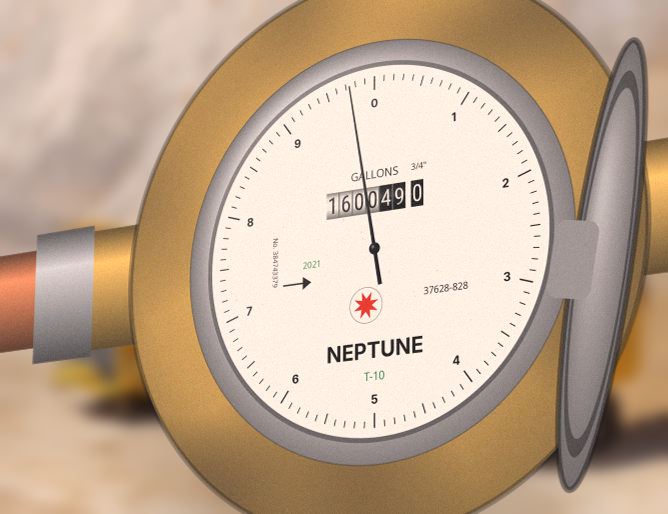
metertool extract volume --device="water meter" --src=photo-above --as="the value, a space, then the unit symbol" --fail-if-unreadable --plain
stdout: 1600489.7 gal
